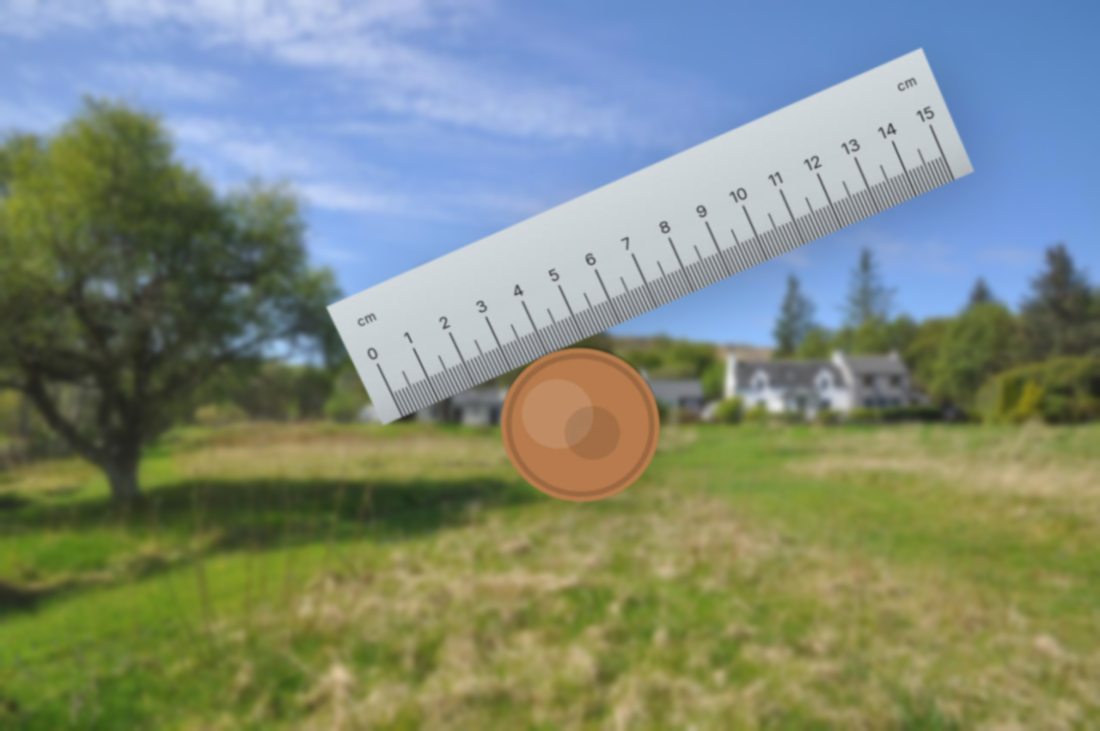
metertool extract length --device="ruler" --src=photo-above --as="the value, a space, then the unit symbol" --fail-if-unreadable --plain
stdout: 4 cm
